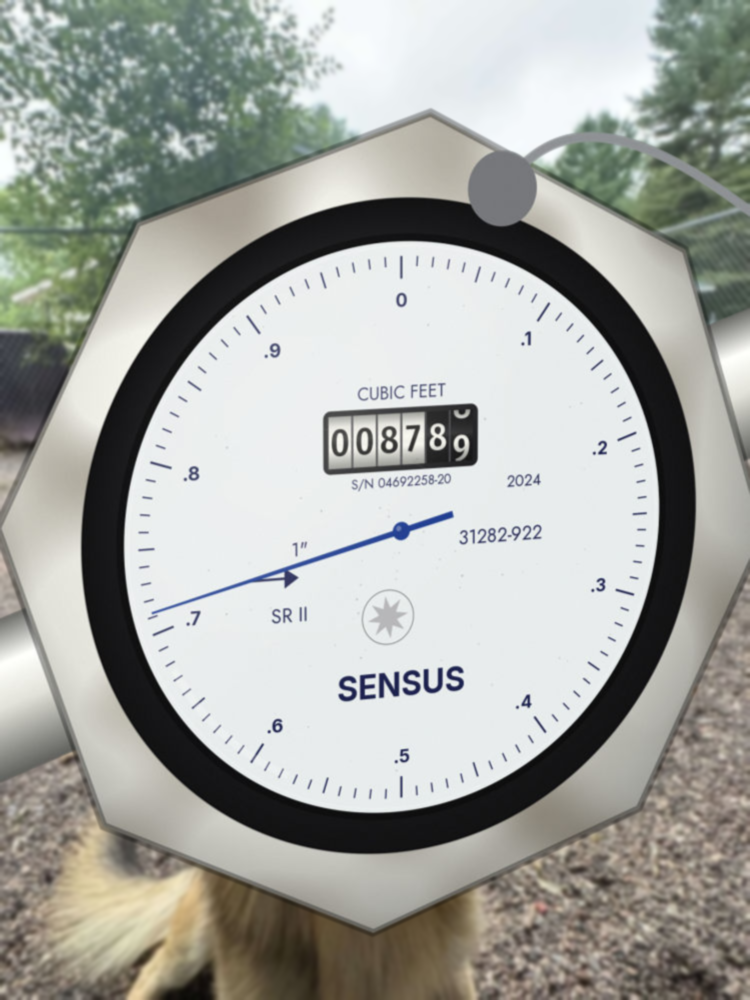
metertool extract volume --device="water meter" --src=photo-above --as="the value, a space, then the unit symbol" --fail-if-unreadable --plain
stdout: 8788.71 ft³
